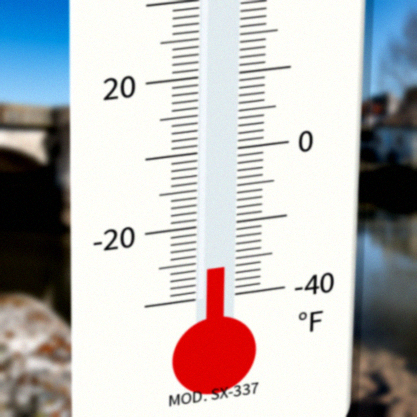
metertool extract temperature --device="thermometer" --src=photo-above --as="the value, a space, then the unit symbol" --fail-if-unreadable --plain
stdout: -32 °F
